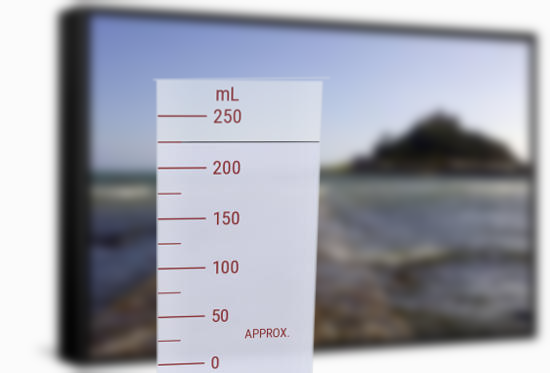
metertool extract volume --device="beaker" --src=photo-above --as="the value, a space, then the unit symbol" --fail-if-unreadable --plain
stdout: 225 mL
